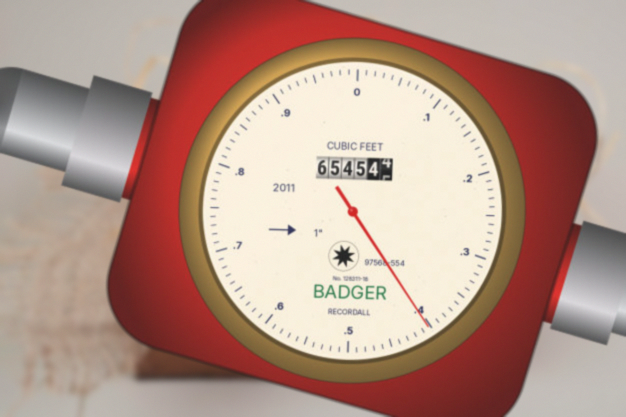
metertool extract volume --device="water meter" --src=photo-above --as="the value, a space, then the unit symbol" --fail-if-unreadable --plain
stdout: 654544.40 ft³
